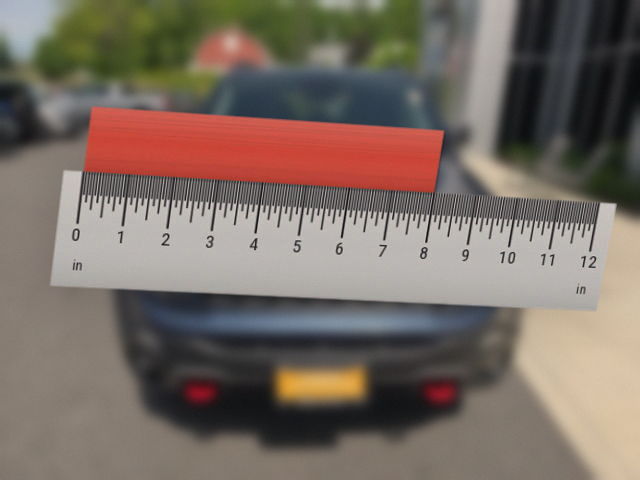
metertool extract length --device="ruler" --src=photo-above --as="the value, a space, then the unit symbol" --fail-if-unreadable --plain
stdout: 8 in
